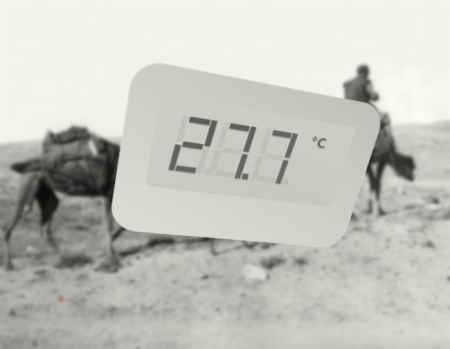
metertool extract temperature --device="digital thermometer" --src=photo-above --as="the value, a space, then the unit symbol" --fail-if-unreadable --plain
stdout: 27.7 °C
